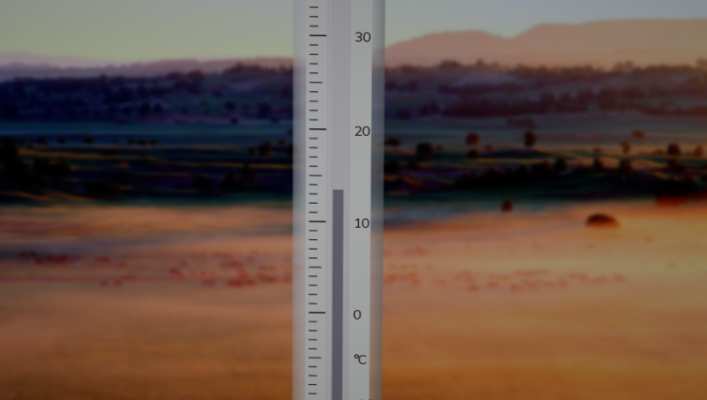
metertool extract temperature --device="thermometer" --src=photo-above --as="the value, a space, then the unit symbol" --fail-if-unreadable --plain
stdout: 13.5 °C
